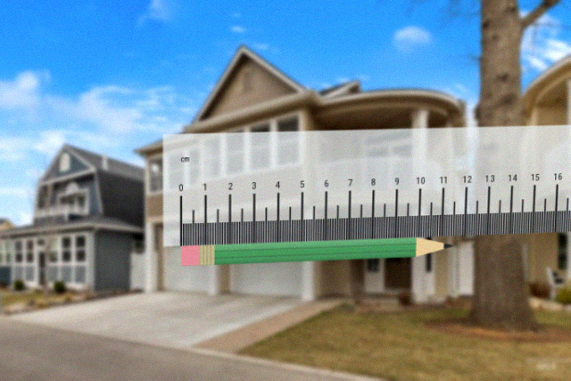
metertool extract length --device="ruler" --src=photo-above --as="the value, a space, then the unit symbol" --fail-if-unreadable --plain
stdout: 11.5 cm
